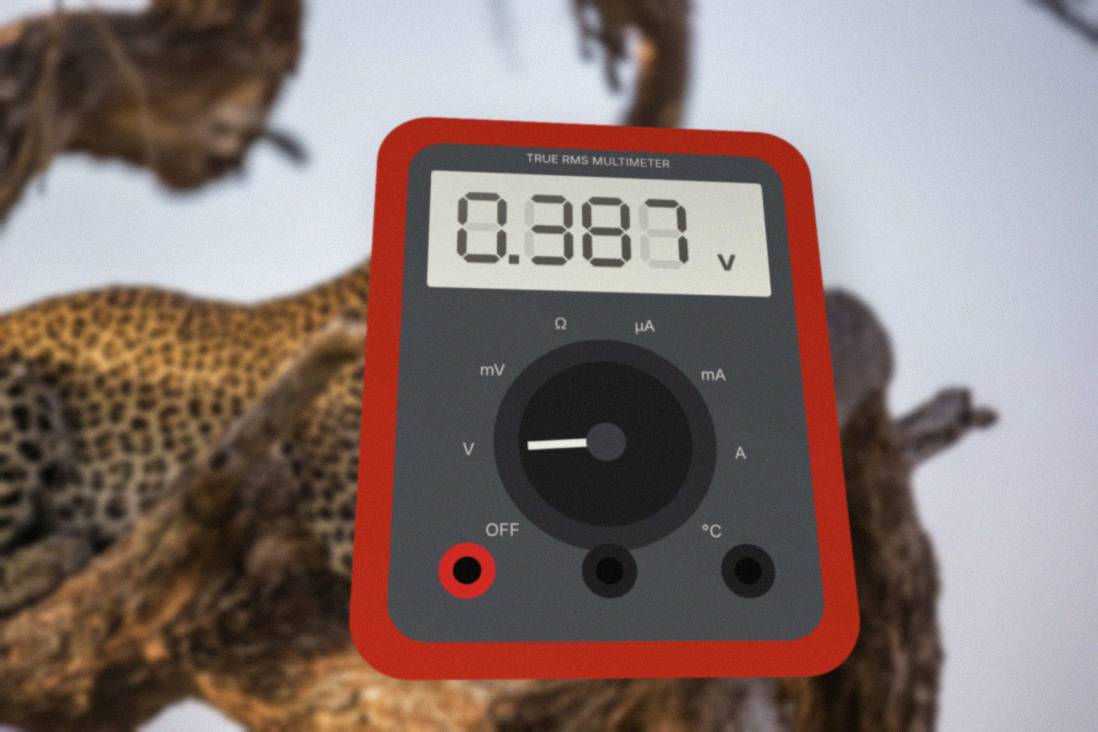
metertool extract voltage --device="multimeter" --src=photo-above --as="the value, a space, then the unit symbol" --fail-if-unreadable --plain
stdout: 0.387 V
